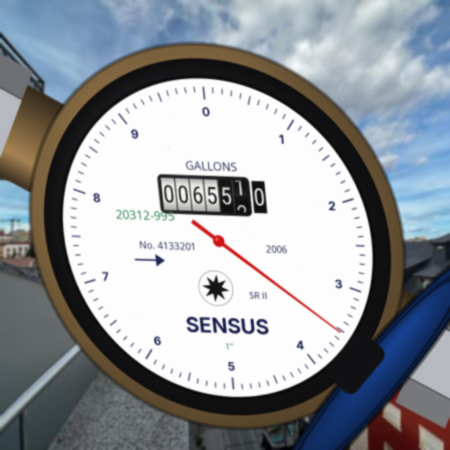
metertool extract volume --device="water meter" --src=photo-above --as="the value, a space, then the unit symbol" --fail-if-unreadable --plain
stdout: 65513.5 gal
